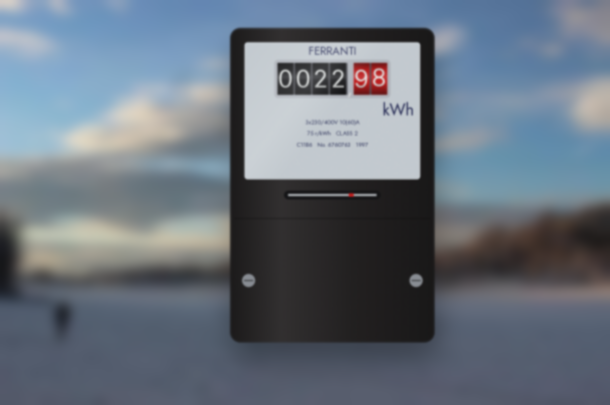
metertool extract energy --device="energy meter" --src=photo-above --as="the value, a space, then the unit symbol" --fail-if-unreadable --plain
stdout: 22.98 kWh
